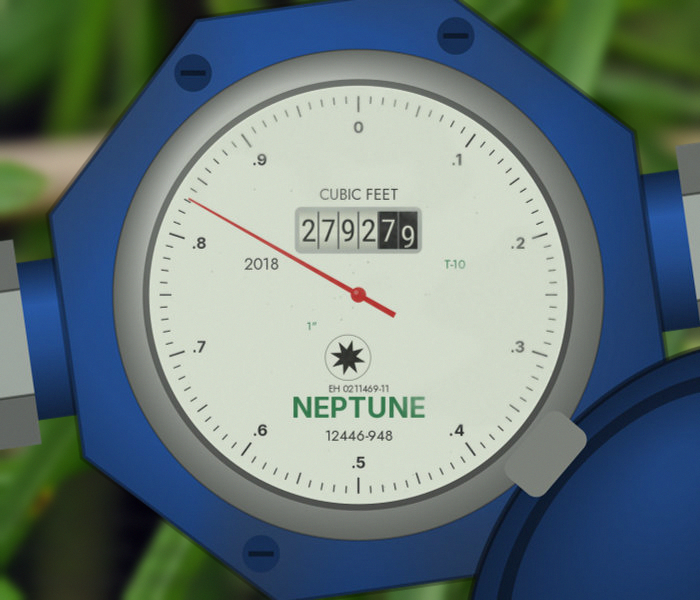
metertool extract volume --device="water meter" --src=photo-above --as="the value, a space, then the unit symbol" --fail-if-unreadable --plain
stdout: 279278.83 ft³
